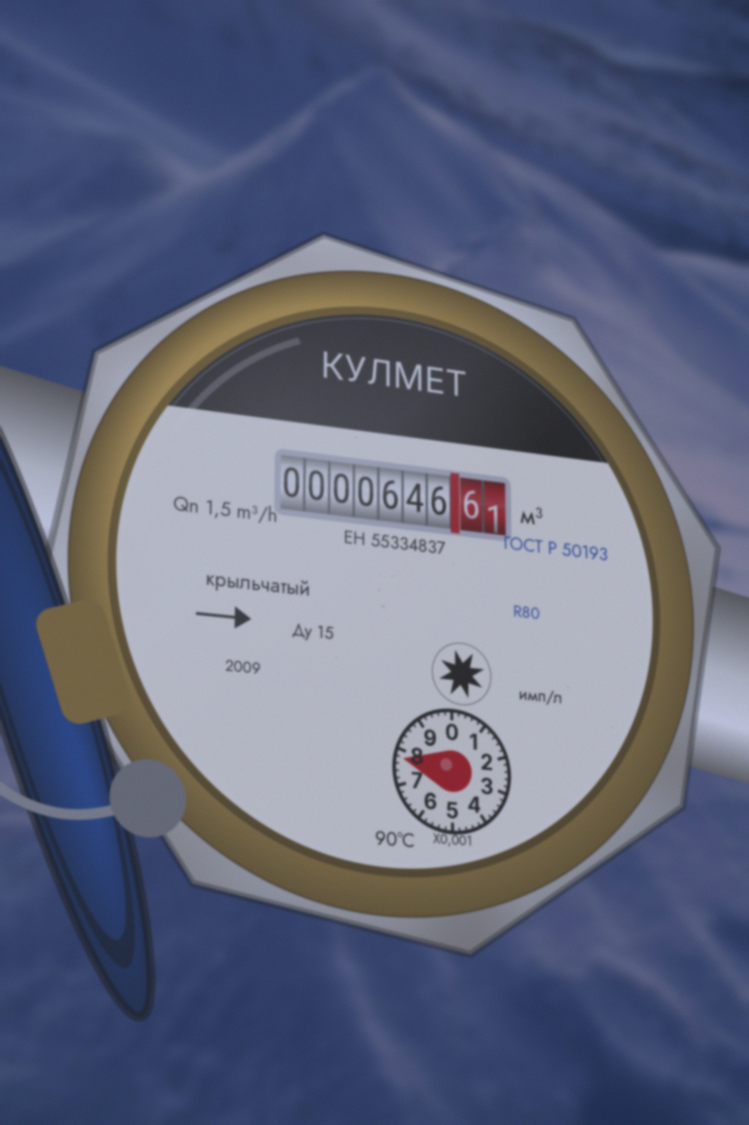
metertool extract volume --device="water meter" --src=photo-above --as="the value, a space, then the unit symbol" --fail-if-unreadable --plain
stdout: 646.607 m³
